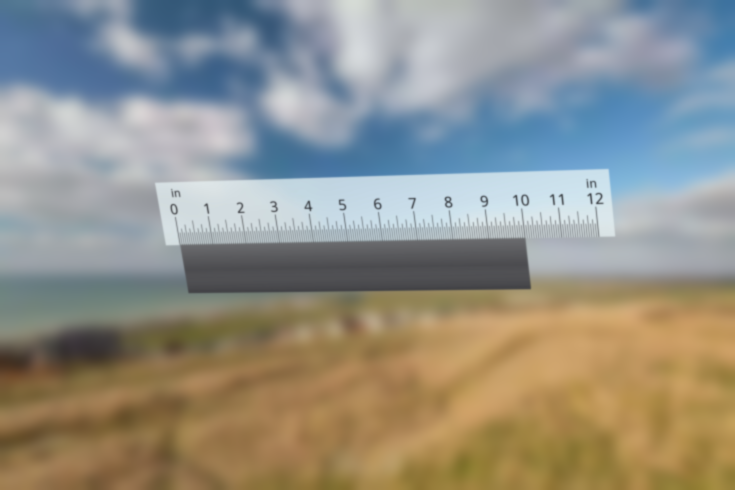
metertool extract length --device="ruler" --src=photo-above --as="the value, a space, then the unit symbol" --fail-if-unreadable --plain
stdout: 10 in
